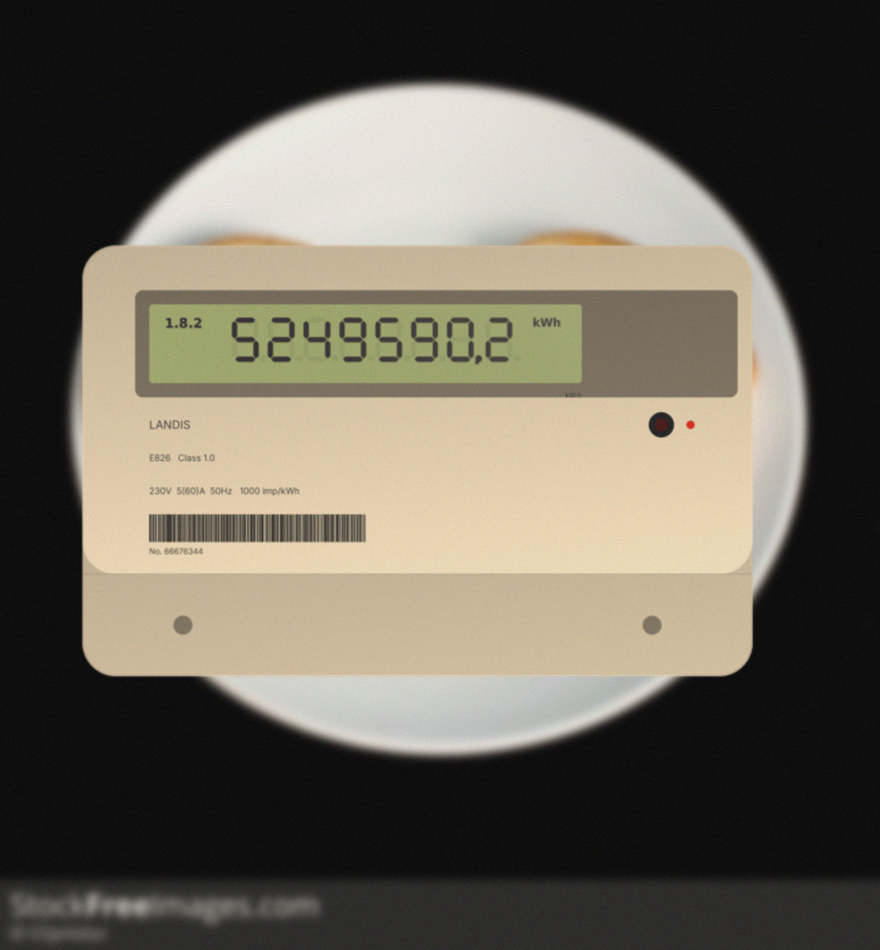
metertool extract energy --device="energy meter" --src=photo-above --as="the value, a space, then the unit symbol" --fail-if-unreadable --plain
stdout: 5249590.2 kWh
